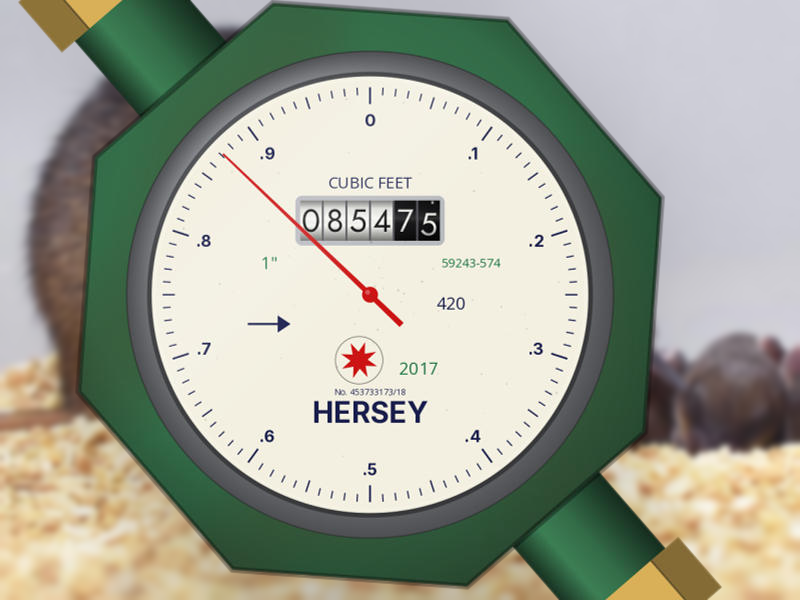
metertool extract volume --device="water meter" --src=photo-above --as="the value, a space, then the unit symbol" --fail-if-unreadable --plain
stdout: 85474.87 ft³
